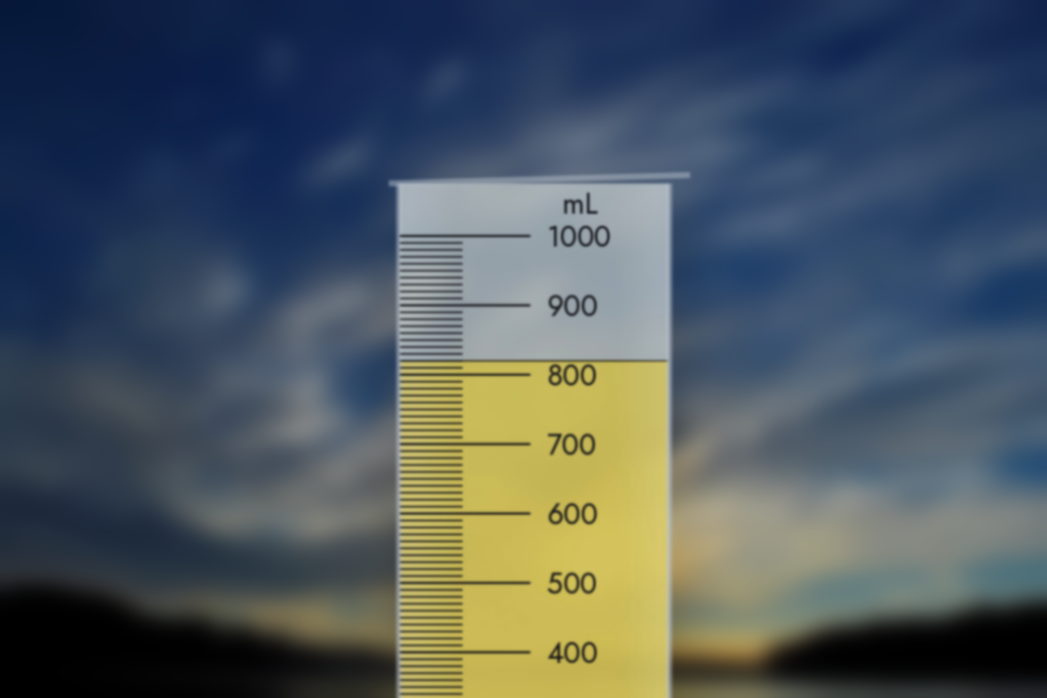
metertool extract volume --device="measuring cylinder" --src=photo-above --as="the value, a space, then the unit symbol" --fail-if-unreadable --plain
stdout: 820 mL
